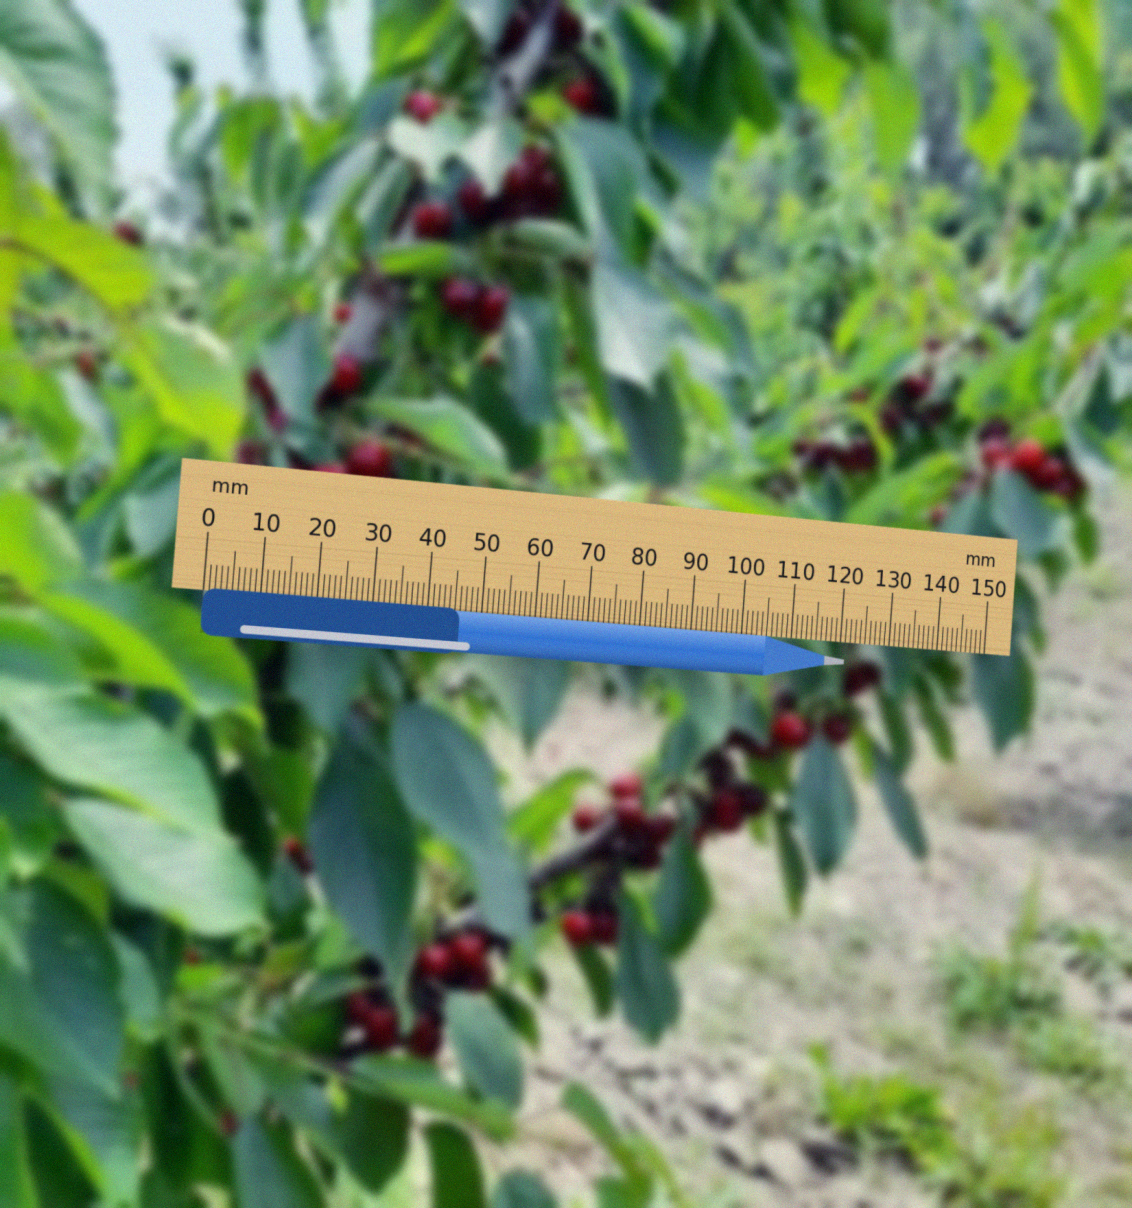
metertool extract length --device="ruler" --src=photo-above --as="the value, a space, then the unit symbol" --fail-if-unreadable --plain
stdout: 121 mm
